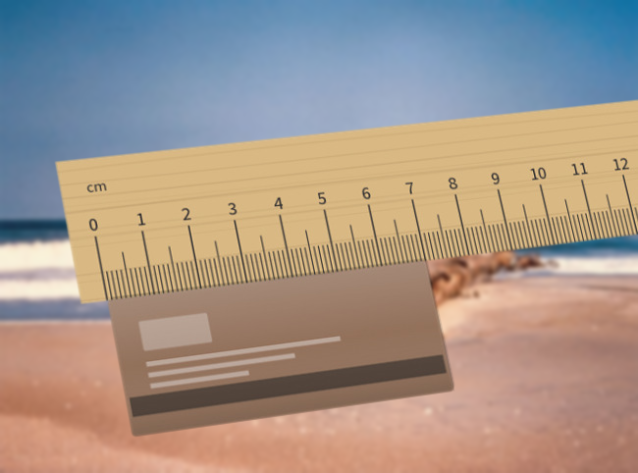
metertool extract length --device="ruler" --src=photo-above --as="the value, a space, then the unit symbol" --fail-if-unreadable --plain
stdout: 7 cm
